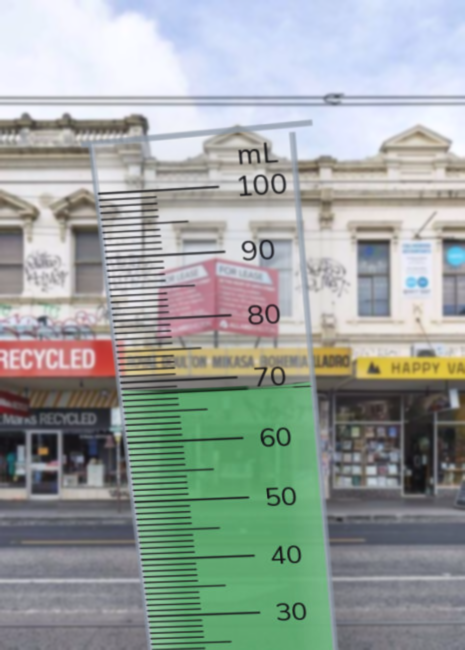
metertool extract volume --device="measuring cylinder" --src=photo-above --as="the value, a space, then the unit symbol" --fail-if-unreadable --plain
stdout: 68 mL
